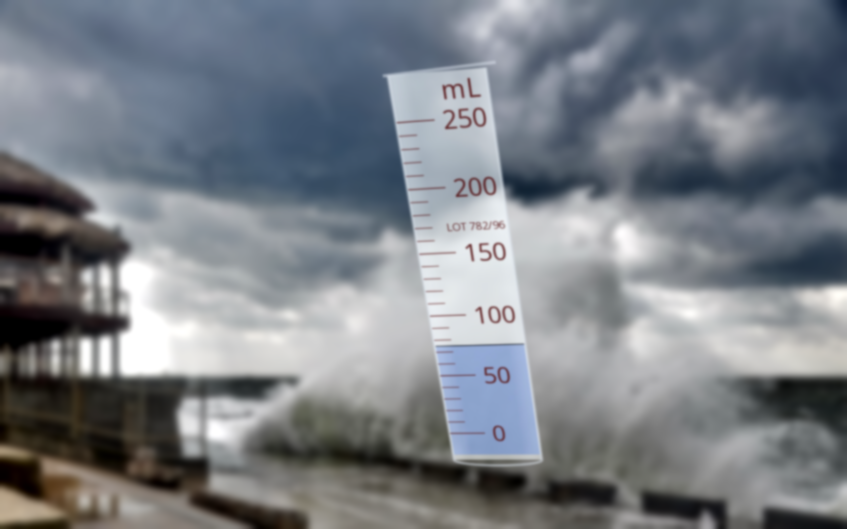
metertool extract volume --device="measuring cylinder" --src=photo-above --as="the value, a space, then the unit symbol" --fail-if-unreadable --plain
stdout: 75 mL
